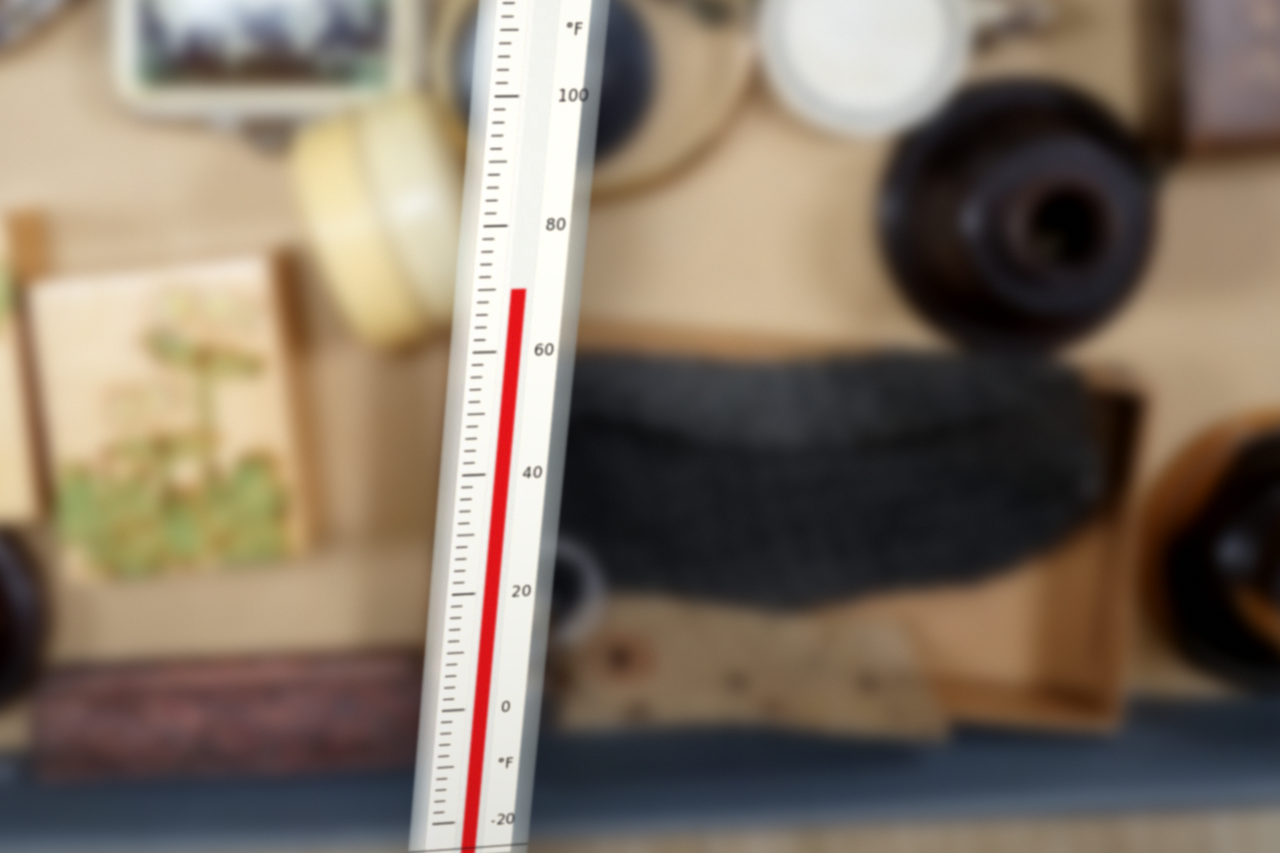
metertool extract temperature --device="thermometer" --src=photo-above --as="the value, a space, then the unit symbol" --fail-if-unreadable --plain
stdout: 70 °F
